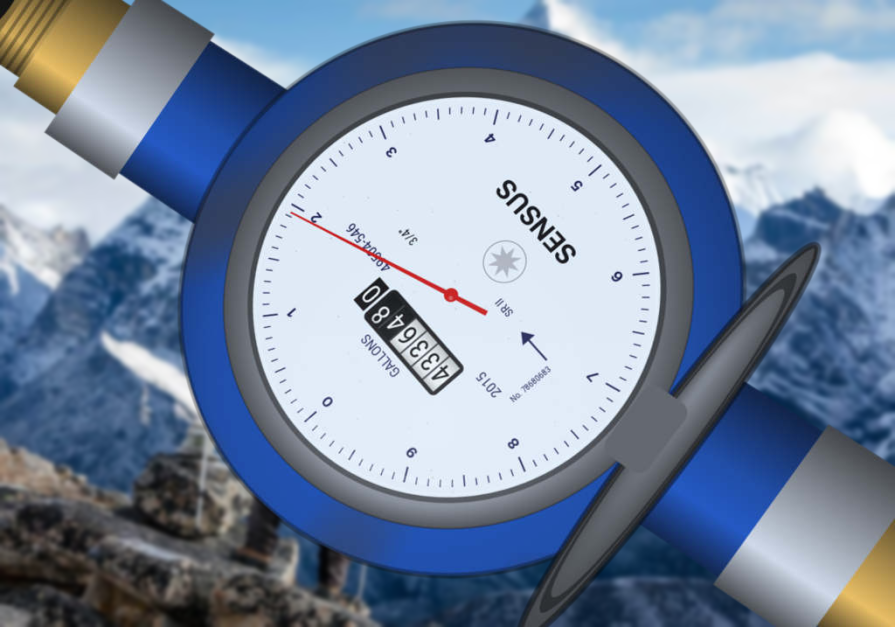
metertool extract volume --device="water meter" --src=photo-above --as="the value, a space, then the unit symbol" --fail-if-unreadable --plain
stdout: 4336481.9 gal
